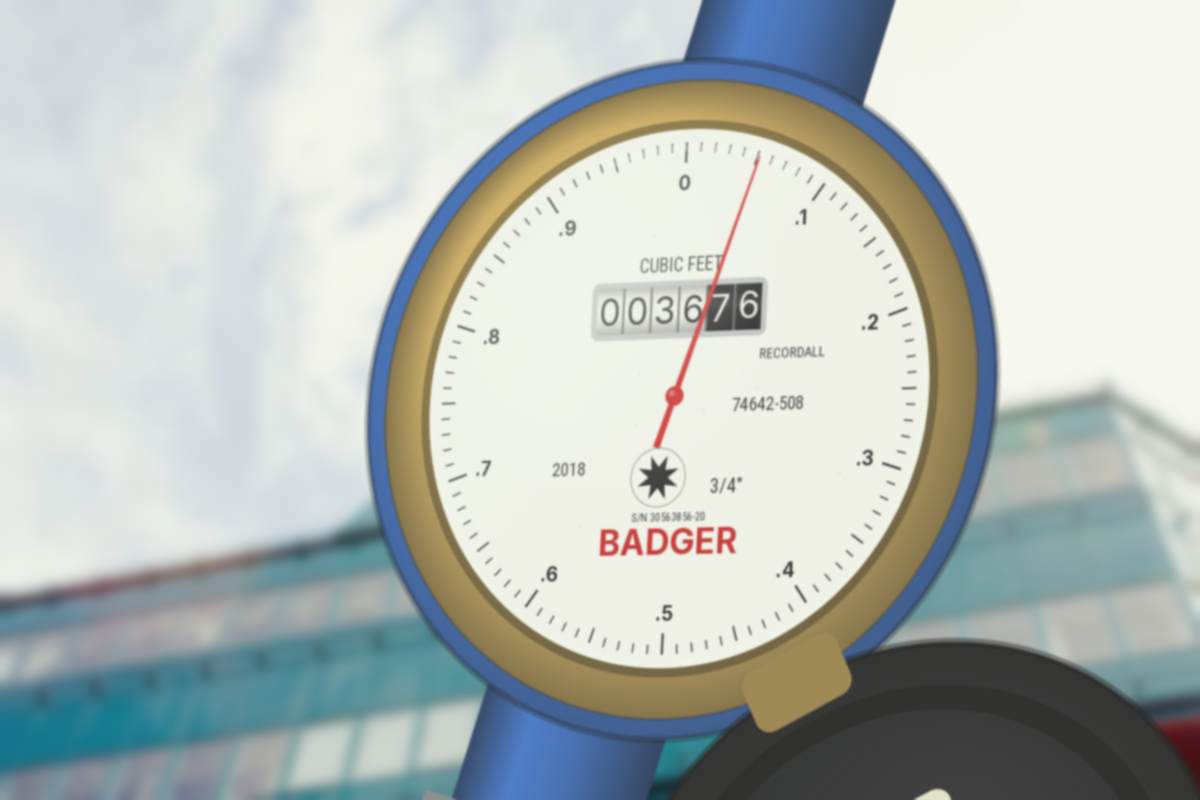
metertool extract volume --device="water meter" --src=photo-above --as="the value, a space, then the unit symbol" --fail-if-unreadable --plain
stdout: 3676.05 ft³
